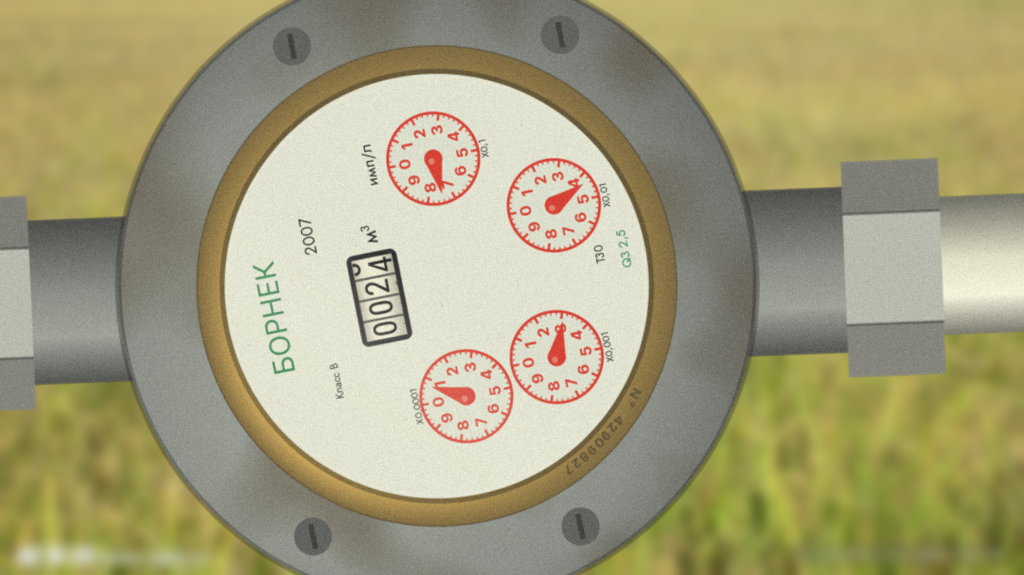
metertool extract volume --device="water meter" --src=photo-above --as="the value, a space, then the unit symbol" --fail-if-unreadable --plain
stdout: 23.7430 m³
